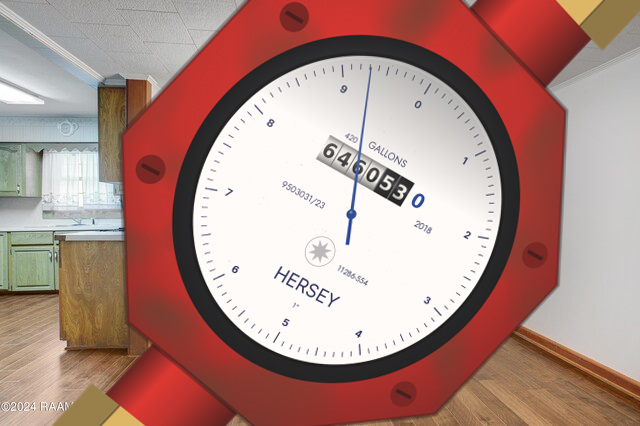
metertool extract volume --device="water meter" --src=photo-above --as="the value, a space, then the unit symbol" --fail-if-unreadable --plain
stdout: 6460529.3 gal
